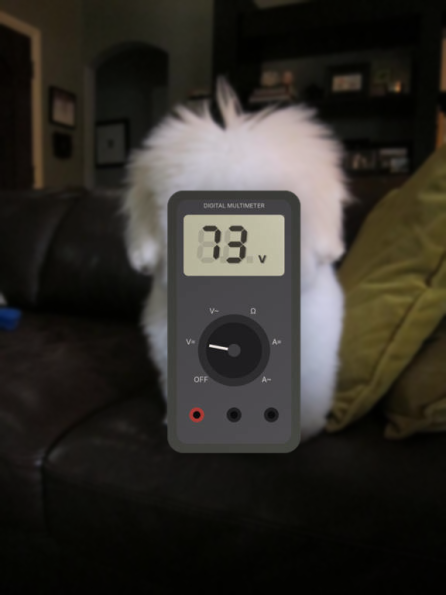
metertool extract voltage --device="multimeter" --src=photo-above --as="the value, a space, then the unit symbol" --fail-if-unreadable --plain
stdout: 73 V
